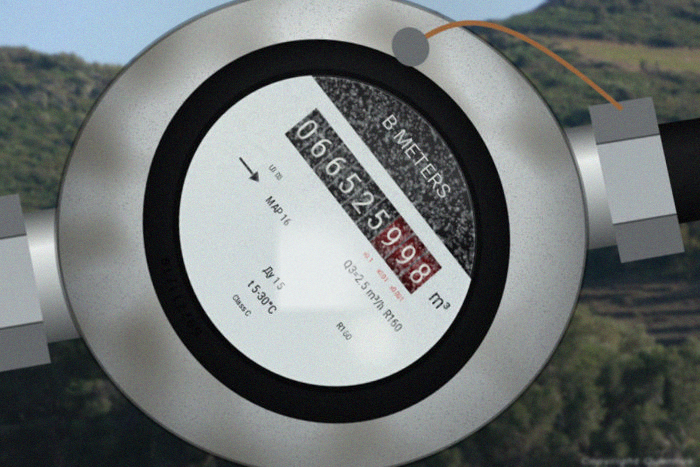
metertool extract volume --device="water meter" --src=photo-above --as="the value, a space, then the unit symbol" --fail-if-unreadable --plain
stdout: 66525.998 m³
